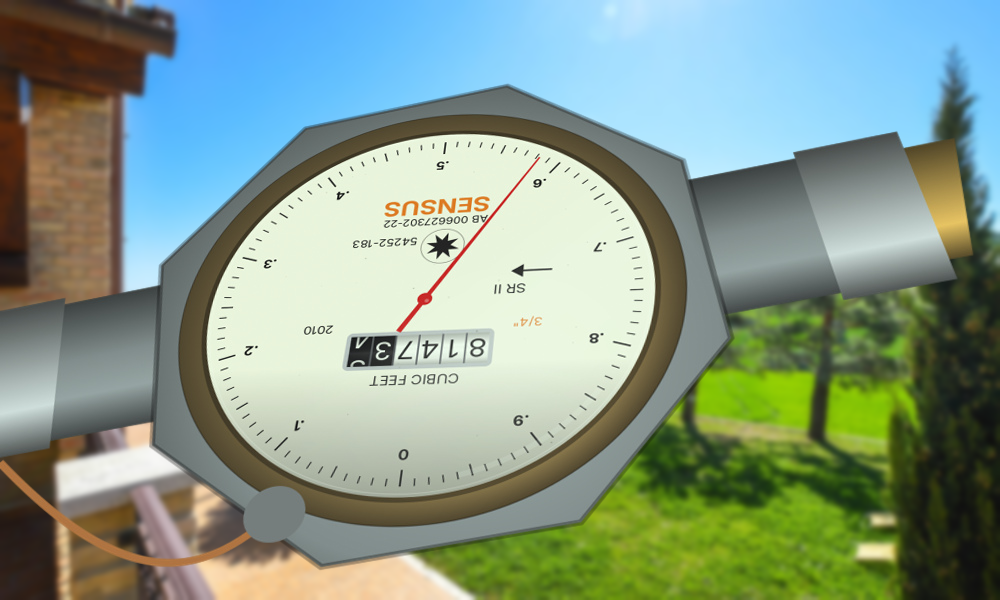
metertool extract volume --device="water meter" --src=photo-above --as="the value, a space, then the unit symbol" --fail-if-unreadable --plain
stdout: 814733.58 ft³
